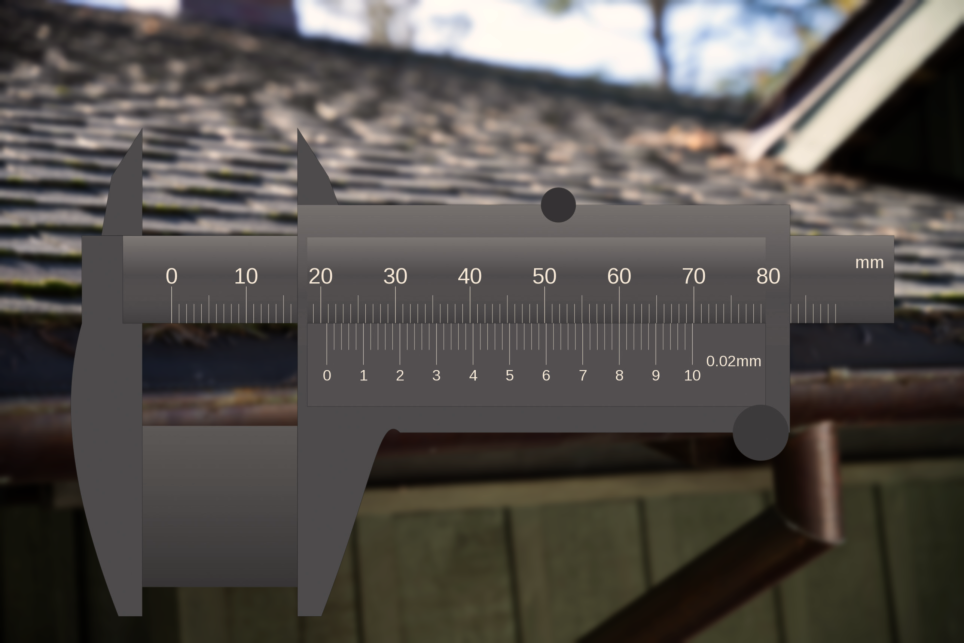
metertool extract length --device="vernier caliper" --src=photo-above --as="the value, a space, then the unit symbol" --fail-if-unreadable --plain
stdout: 20.8 mm
